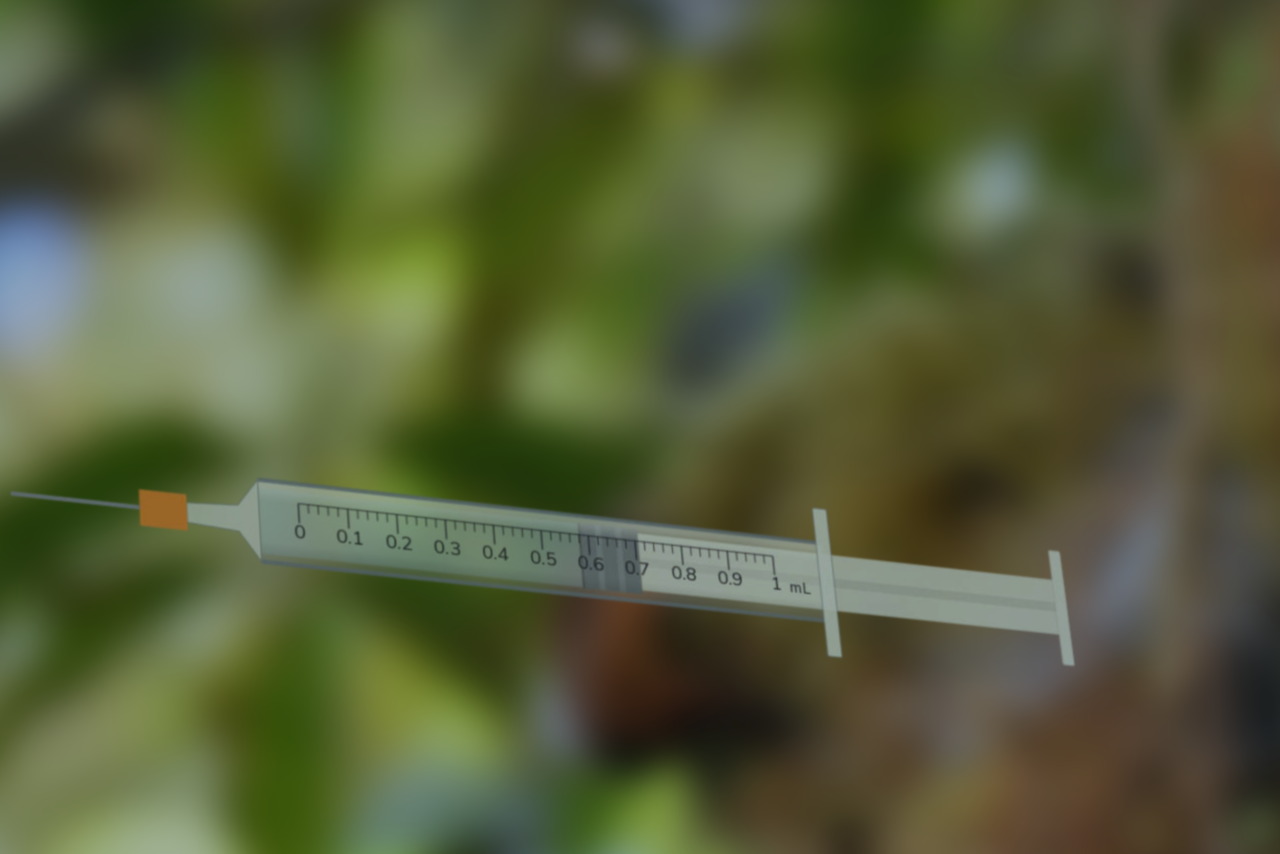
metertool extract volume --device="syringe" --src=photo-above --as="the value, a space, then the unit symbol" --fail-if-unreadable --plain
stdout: 0.58 mL
